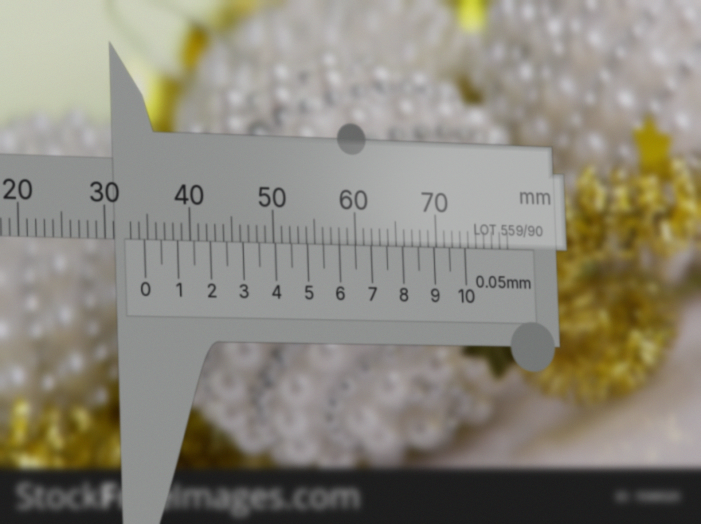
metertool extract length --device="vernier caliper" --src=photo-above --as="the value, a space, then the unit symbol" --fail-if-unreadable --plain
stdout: 34.6 mm
